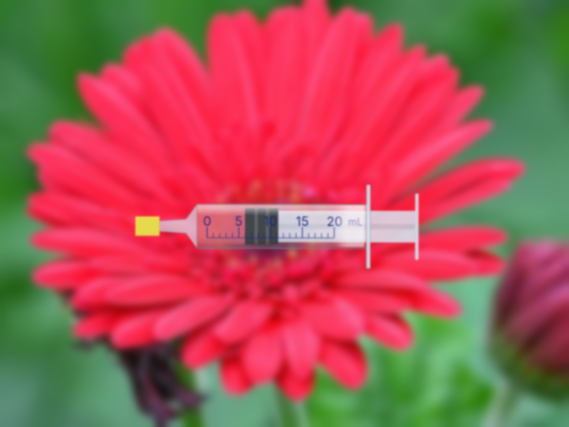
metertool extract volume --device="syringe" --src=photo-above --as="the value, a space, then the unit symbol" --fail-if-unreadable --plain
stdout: 6 mL
